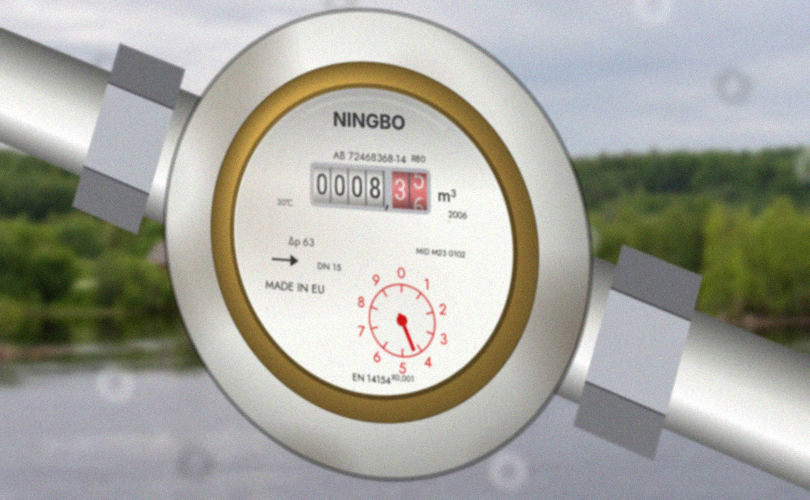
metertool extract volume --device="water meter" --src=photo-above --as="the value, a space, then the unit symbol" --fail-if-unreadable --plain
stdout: 8.354 m³
